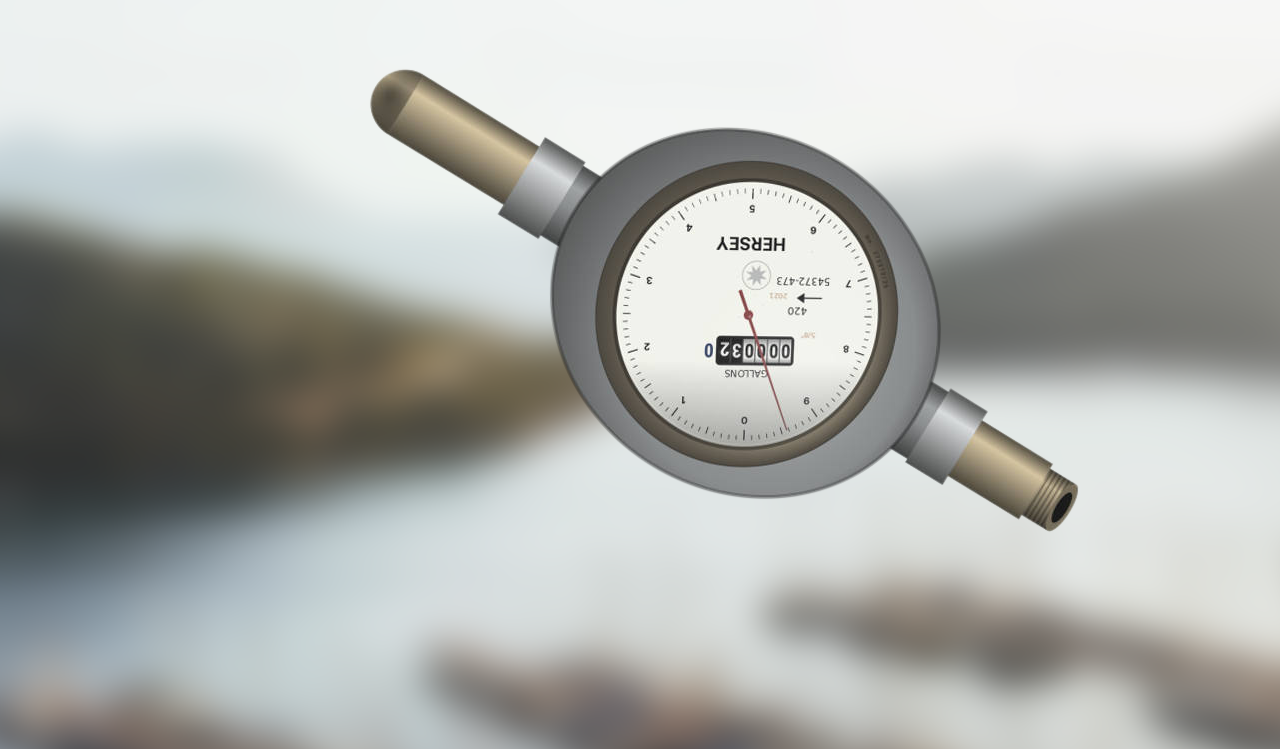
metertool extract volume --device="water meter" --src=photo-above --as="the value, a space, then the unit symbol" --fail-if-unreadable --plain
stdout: 319.4 gal
